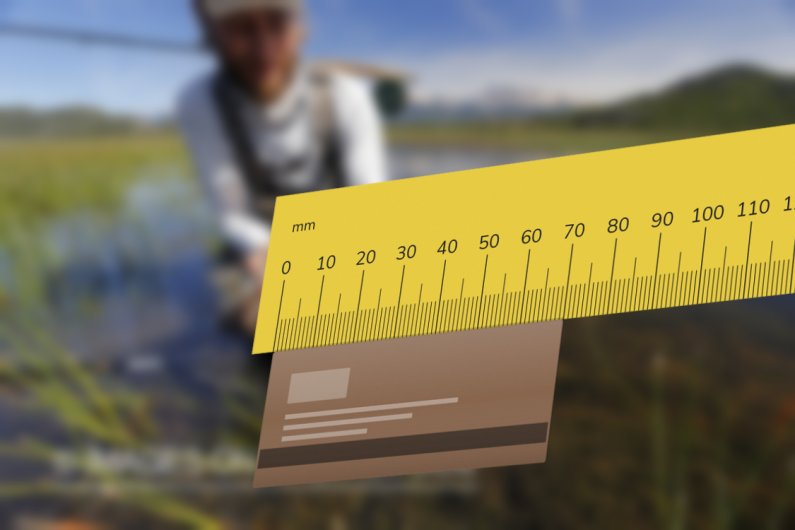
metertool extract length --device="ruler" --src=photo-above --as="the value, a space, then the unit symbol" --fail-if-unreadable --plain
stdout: 70 mm
